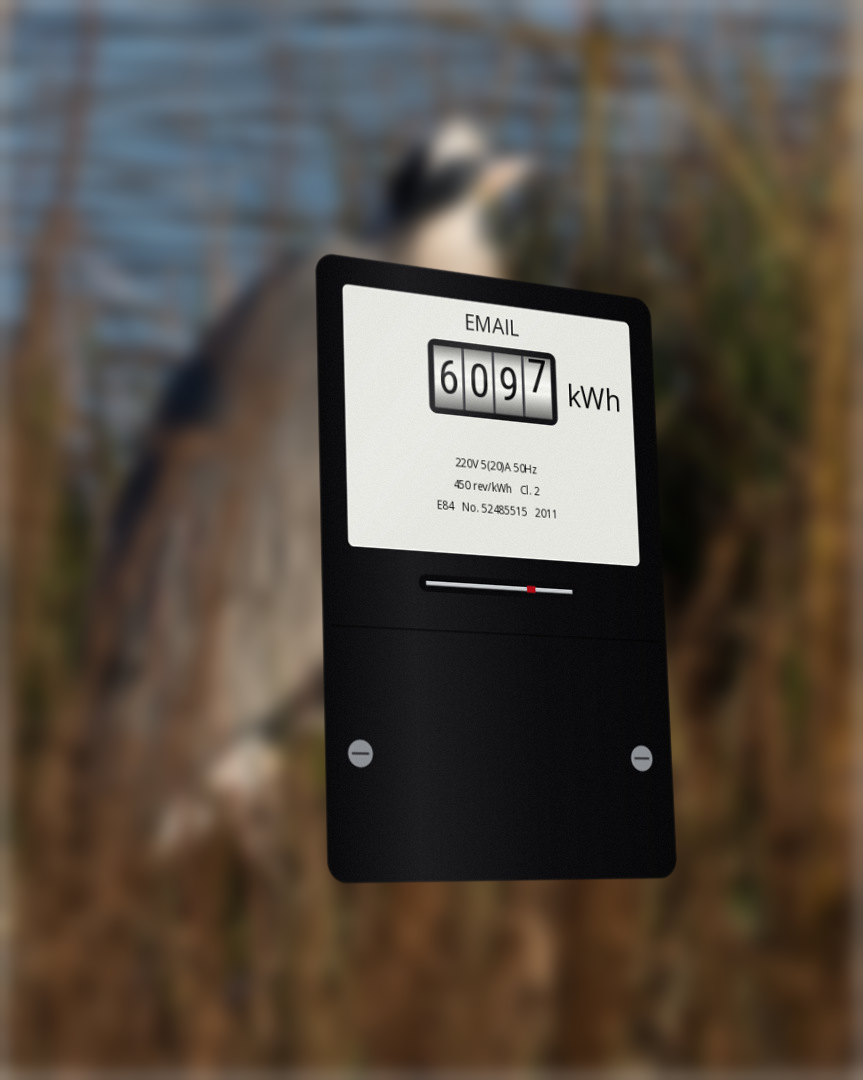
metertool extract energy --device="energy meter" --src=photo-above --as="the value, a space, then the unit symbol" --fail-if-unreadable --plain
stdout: 6097 kWh
